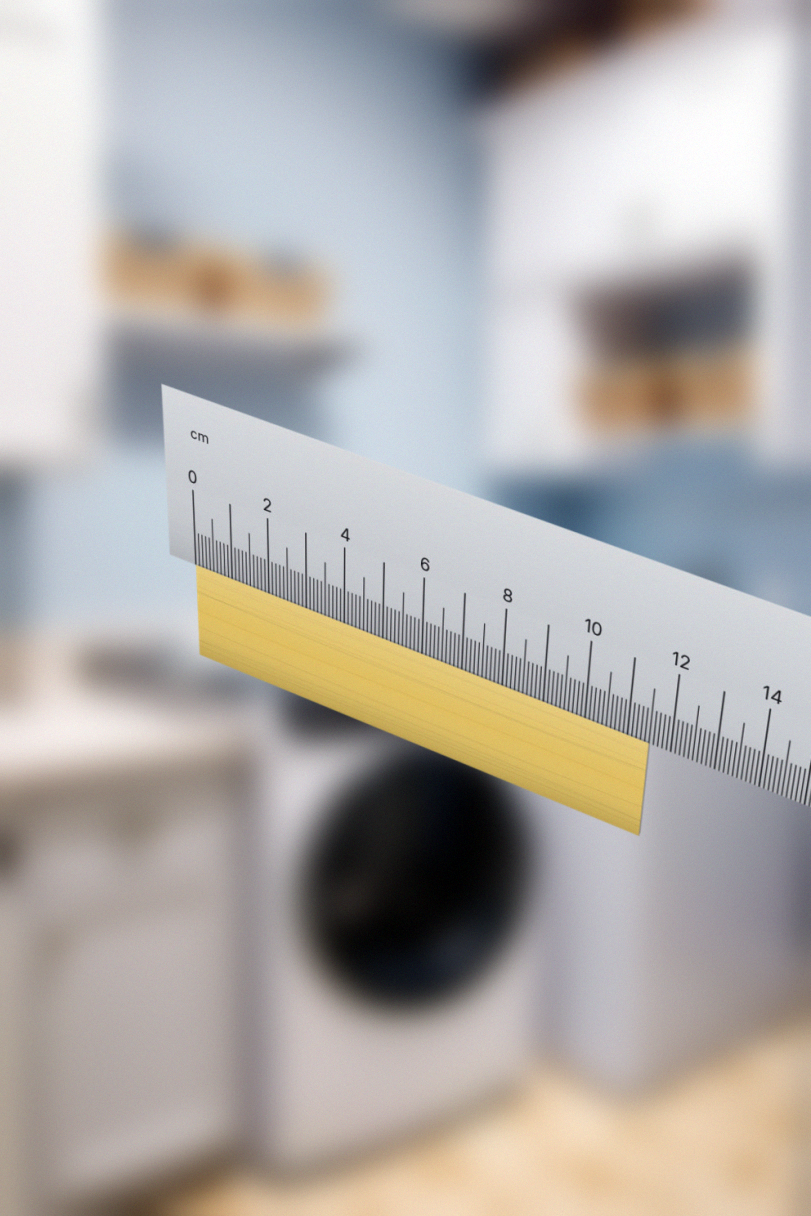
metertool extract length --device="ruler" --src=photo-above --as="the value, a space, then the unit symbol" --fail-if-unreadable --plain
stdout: 11.5 cm
